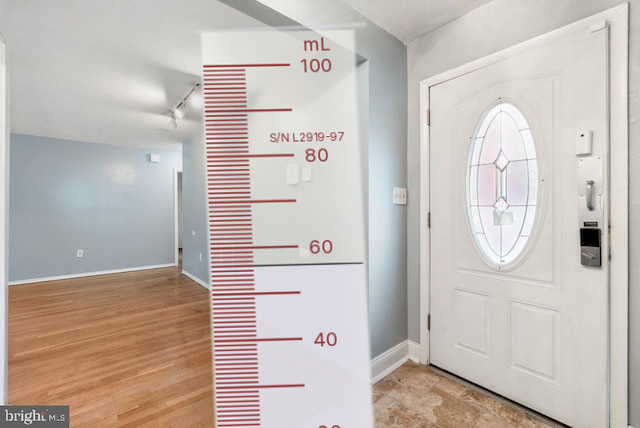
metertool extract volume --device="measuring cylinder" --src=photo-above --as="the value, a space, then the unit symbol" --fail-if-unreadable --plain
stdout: 56 mL
